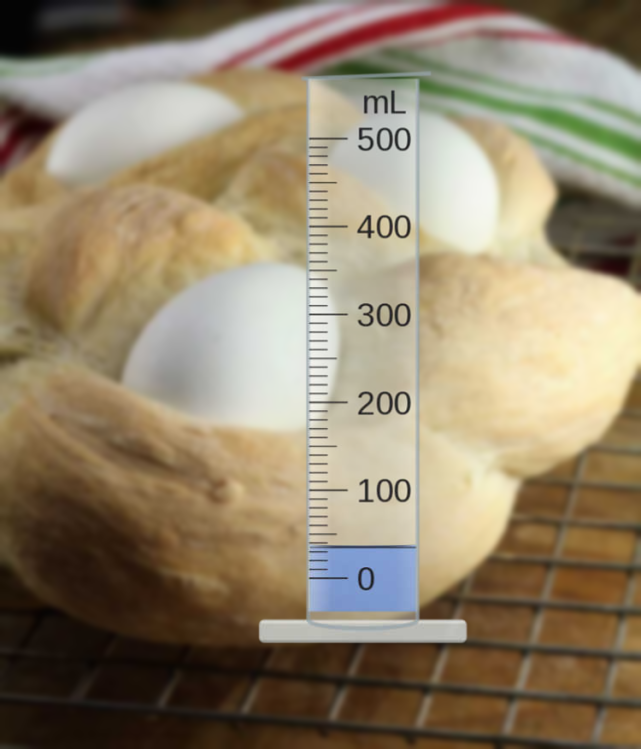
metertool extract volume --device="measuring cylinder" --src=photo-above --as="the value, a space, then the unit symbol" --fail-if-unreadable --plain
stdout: 35 mL
